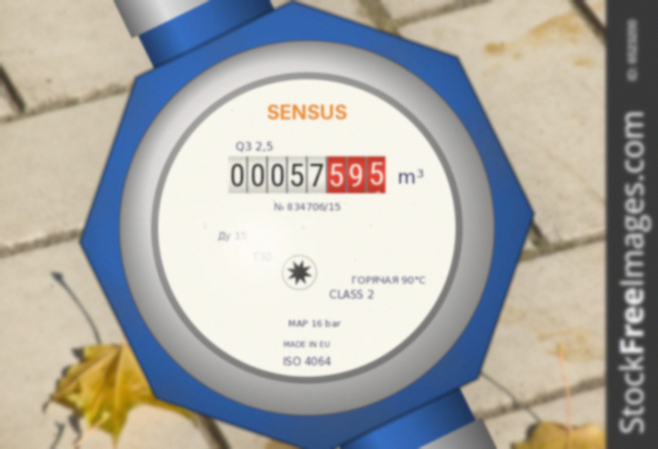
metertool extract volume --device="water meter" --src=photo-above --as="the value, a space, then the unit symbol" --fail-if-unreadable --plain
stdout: 57.595 m³
